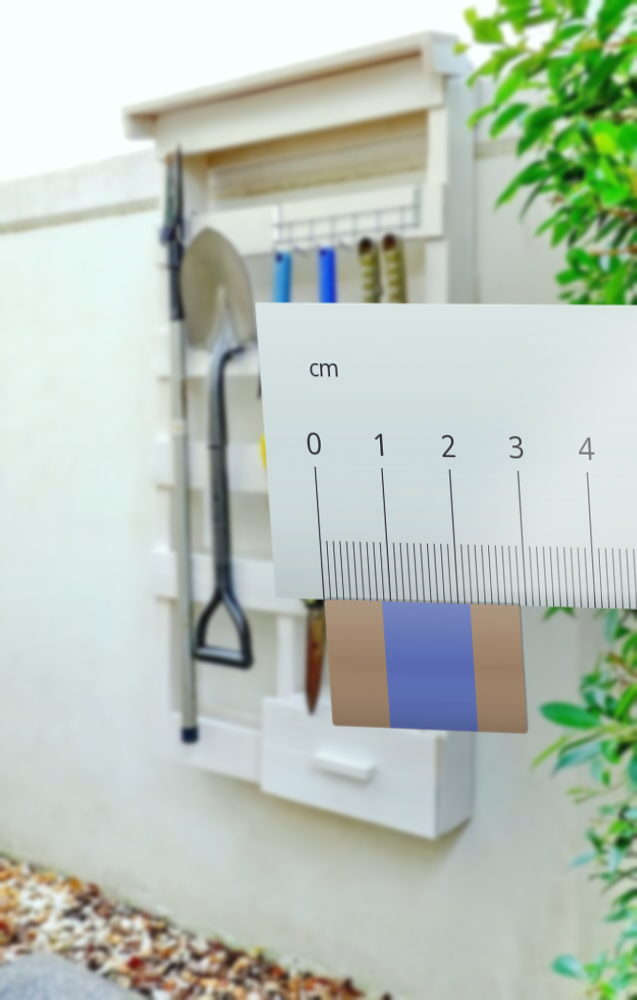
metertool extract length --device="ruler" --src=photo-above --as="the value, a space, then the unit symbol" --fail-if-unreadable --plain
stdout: 2.9 cm
